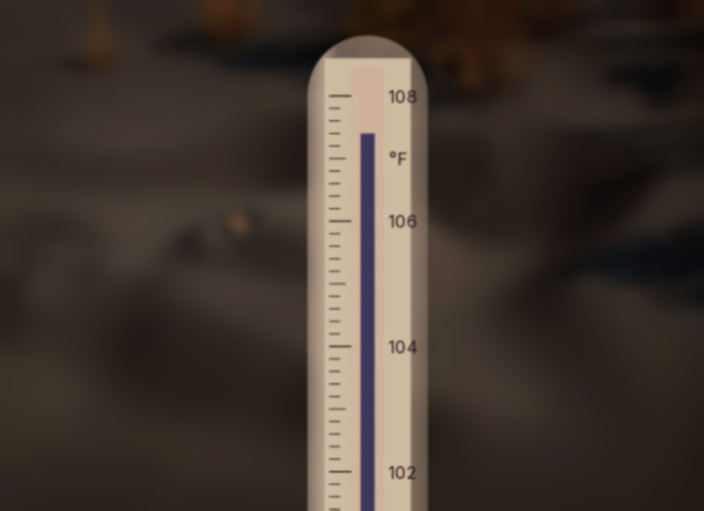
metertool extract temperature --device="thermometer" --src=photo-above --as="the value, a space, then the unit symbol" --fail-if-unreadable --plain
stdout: 107.4 °F
